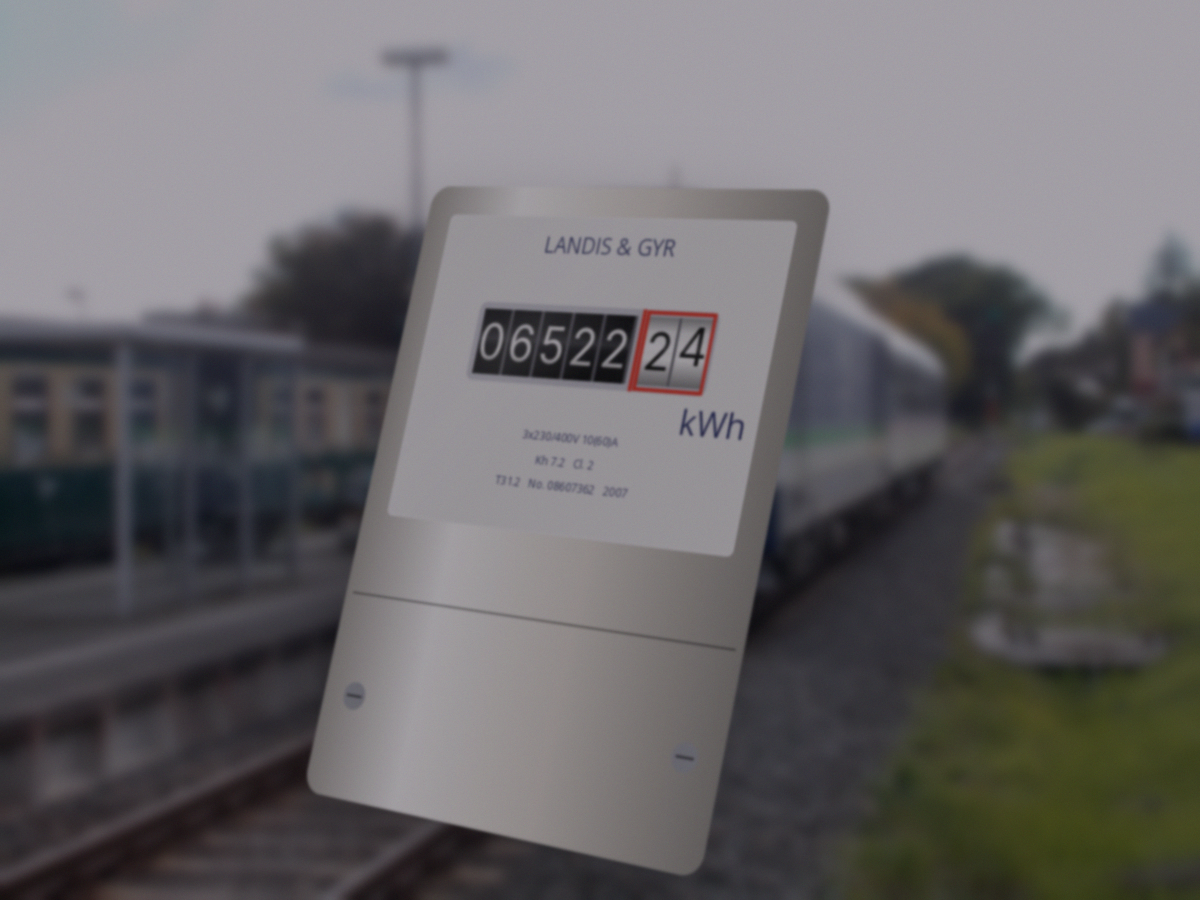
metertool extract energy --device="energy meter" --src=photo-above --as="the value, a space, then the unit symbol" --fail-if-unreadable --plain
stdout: 6522.24 kWh
